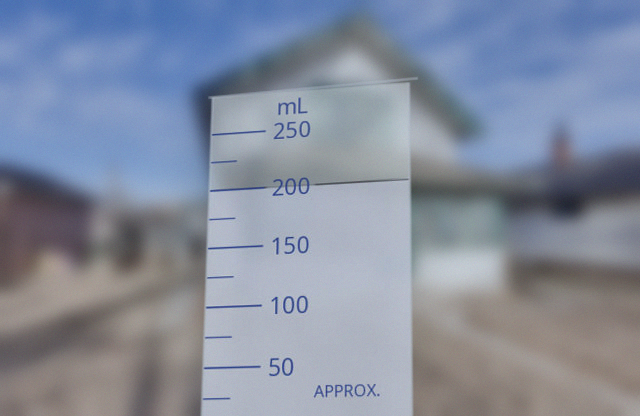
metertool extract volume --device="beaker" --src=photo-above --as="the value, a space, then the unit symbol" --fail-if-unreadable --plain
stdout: 200 mL
